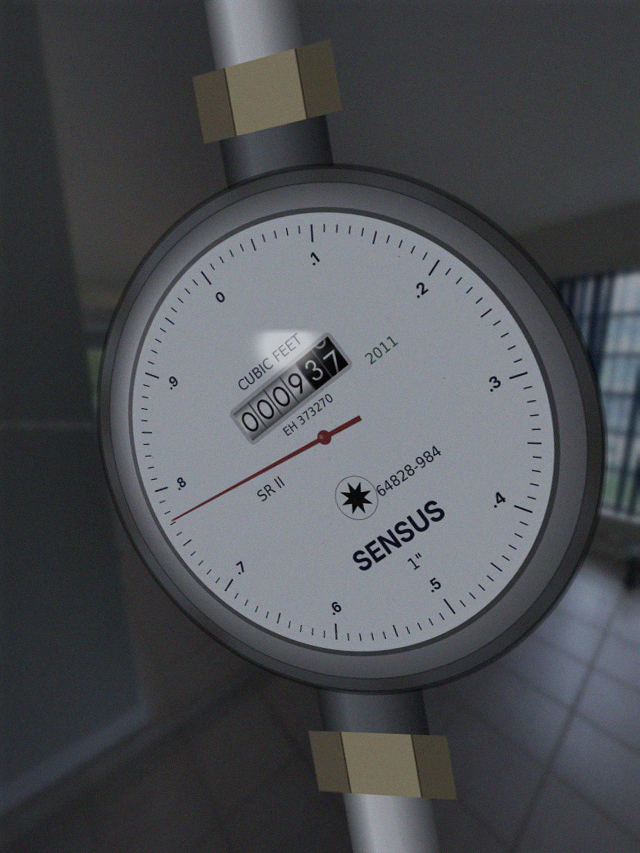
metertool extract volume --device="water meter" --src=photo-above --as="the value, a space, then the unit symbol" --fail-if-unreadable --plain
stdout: 936.77 ft³
